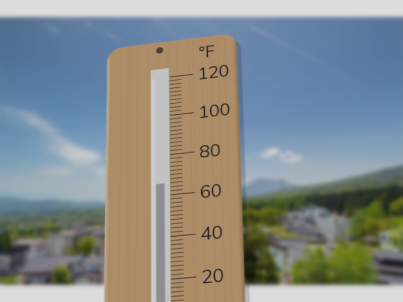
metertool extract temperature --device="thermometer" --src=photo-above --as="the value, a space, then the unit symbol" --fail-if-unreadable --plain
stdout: 66 °F
